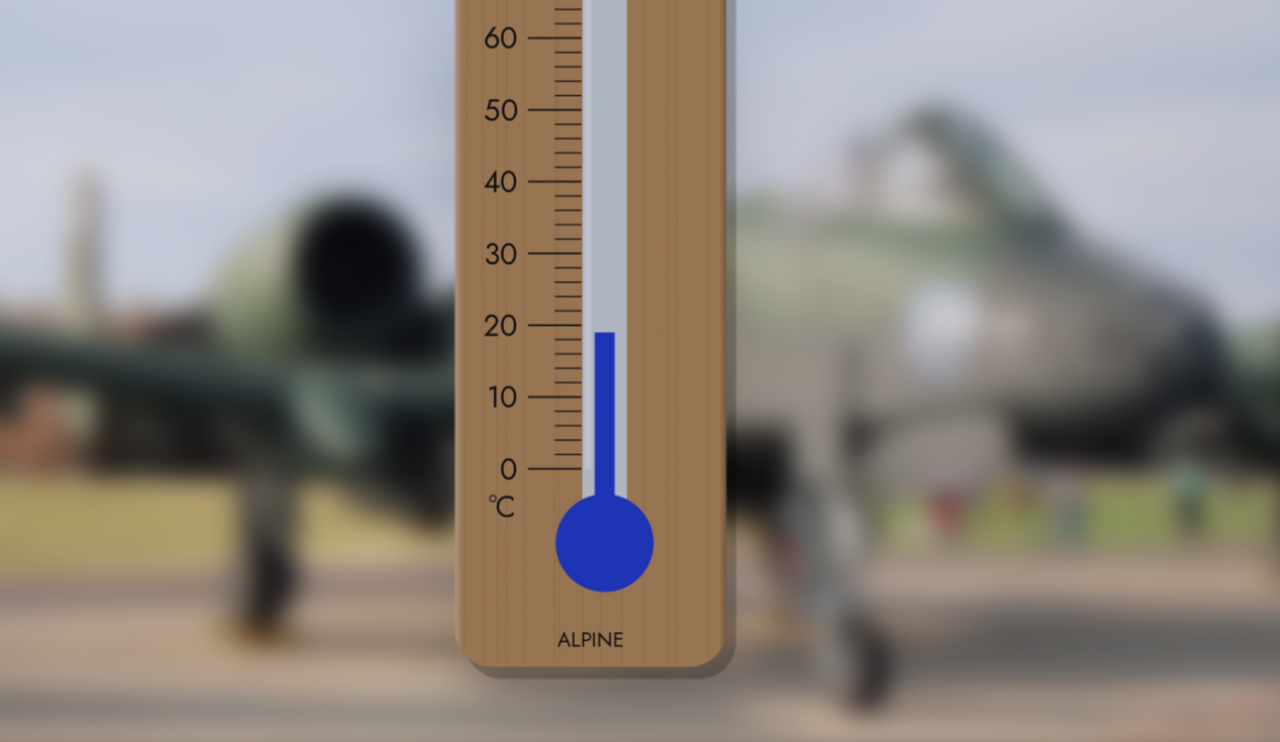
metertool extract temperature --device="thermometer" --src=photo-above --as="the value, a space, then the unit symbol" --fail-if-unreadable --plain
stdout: 19 °C
